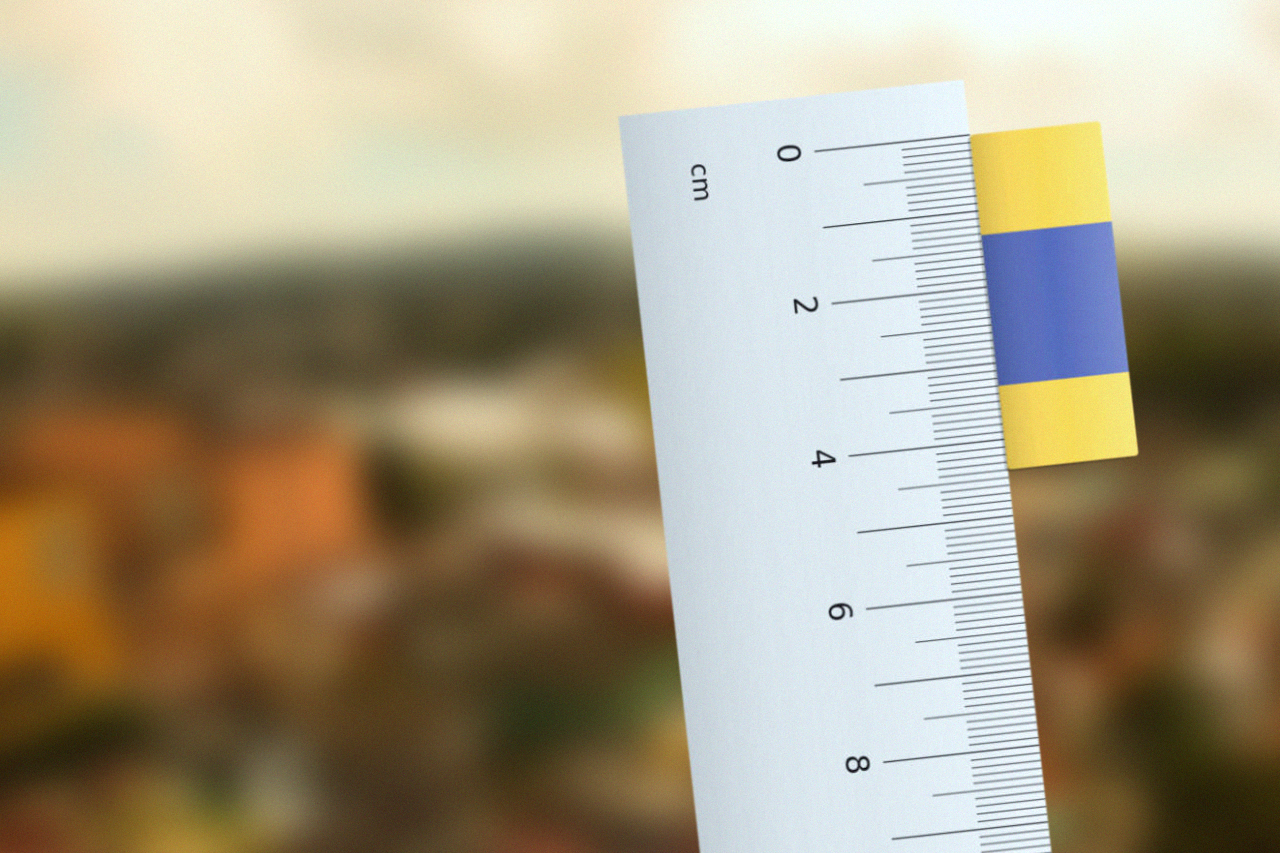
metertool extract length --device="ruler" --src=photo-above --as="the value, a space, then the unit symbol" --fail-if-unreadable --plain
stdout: 4.4 cm
